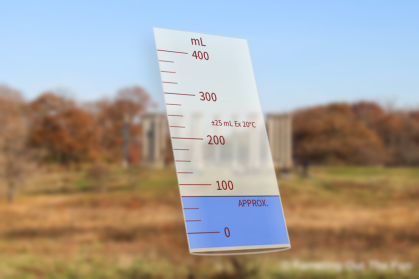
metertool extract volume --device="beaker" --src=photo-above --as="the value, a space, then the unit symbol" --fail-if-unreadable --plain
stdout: 75 mL
